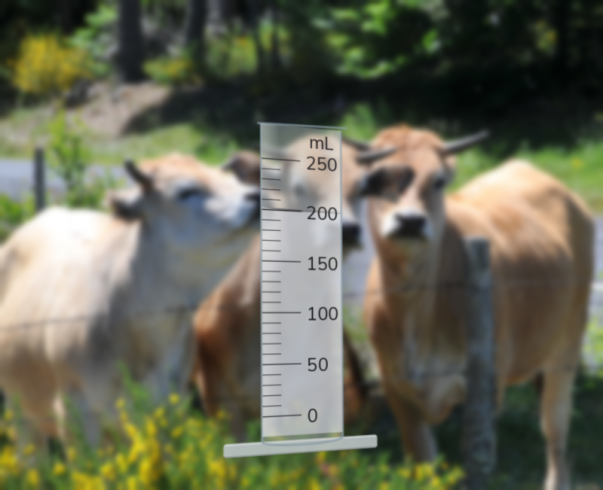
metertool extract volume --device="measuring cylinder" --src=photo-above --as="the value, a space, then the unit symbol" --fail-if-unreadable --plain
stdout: 200 mL
